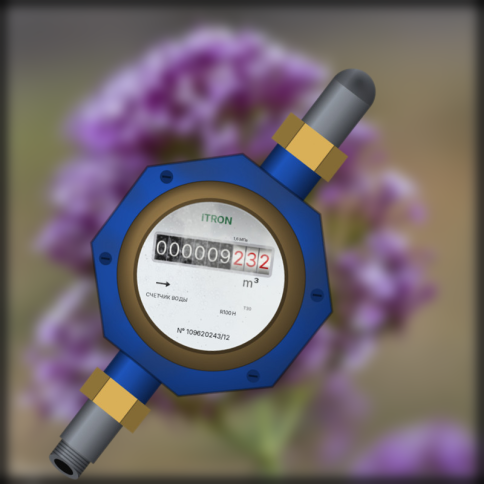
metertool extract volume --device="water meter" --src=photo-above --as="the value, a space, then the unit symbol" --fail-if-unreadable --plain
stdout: 9.232 m³
